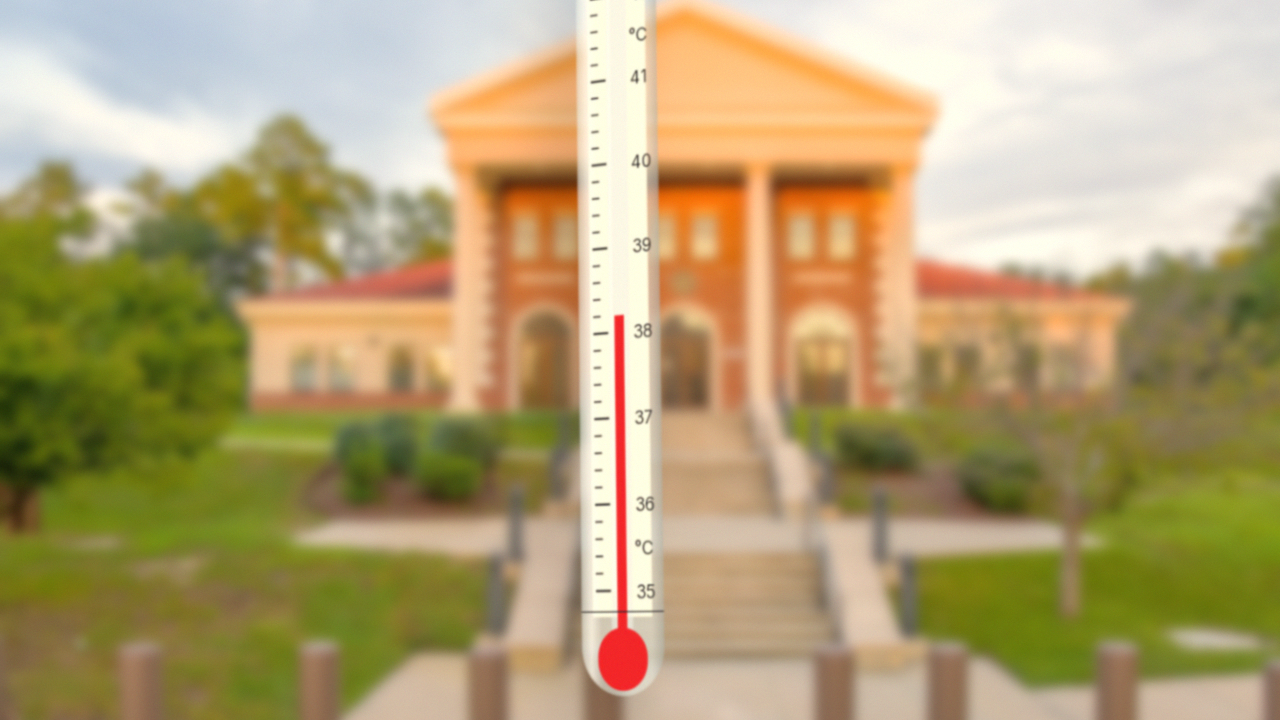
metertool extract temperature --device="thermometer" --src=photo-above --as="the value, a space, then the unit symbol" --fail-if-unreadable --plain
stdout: 38.2 °C
